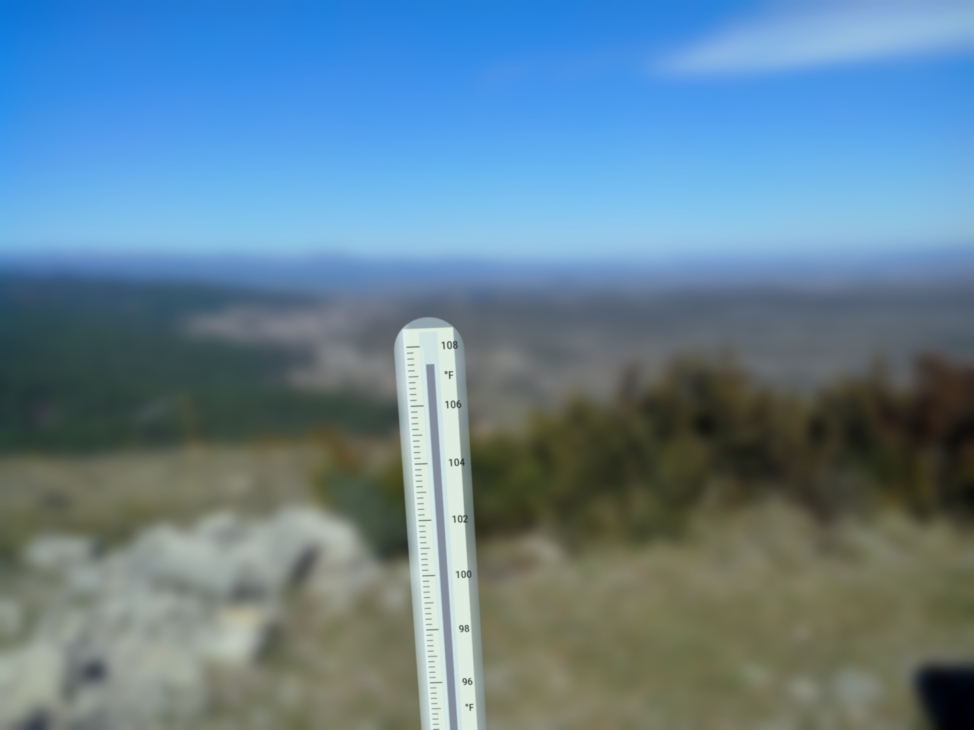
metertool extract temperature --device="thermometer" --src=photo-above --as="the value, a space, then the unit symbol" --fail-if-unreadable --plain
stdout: 107.4 °F
